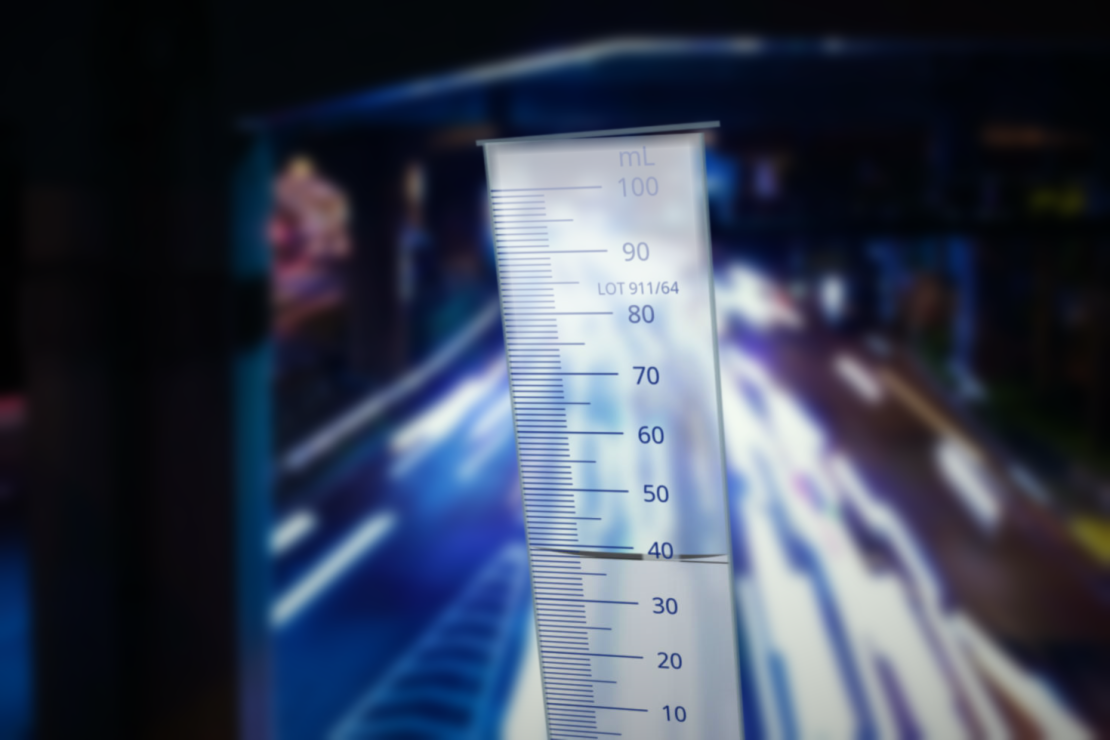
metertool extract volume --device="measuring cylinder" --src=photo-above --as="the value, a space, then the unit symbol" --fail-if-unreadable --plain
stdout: 38 mL
